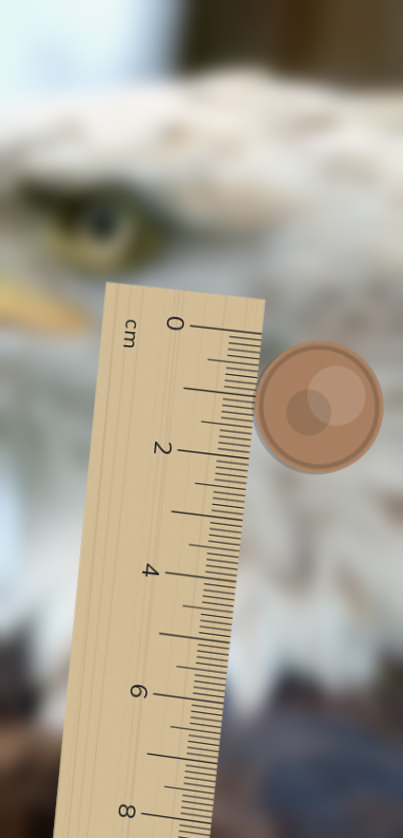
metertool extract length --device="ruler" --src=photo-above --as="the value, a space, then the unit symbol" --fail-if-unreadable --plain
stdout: 2.1 cm
